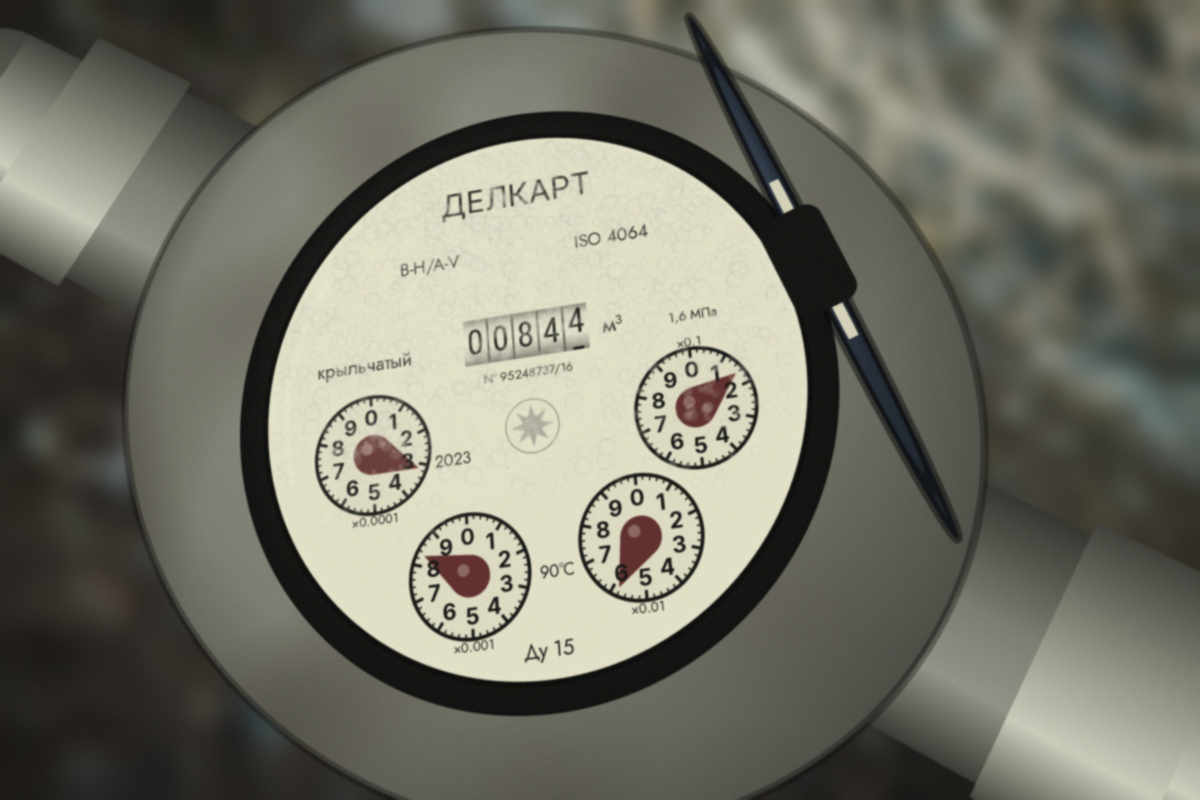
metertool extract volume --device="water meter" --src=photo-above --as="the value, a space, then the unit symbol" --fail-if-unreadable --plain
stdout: 844.1583 m³
